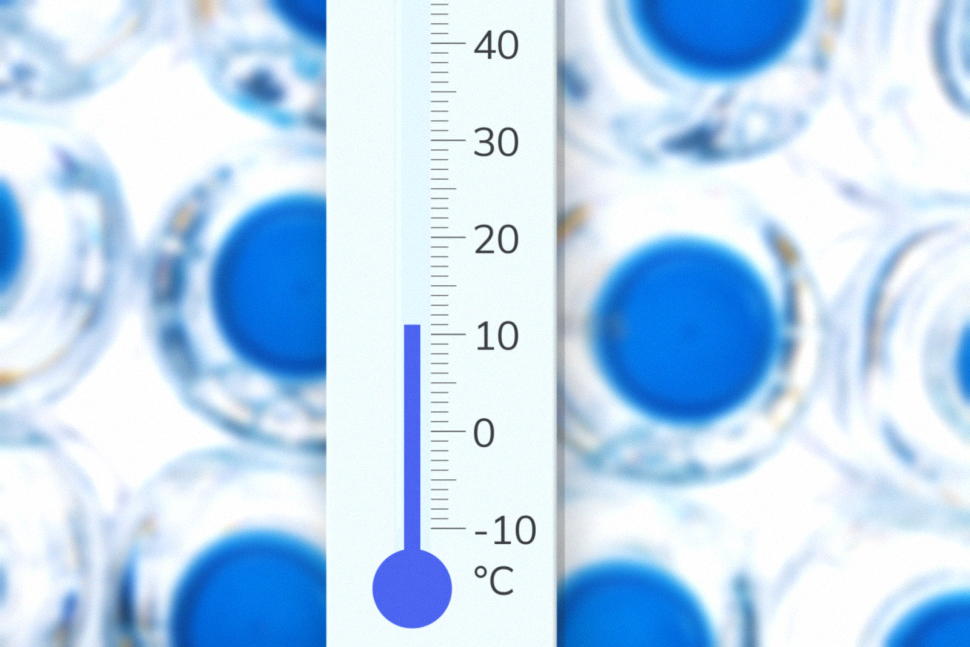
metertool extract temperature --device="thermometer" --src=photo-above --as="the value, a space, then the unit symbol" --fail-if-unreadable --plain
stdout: 11 °C
